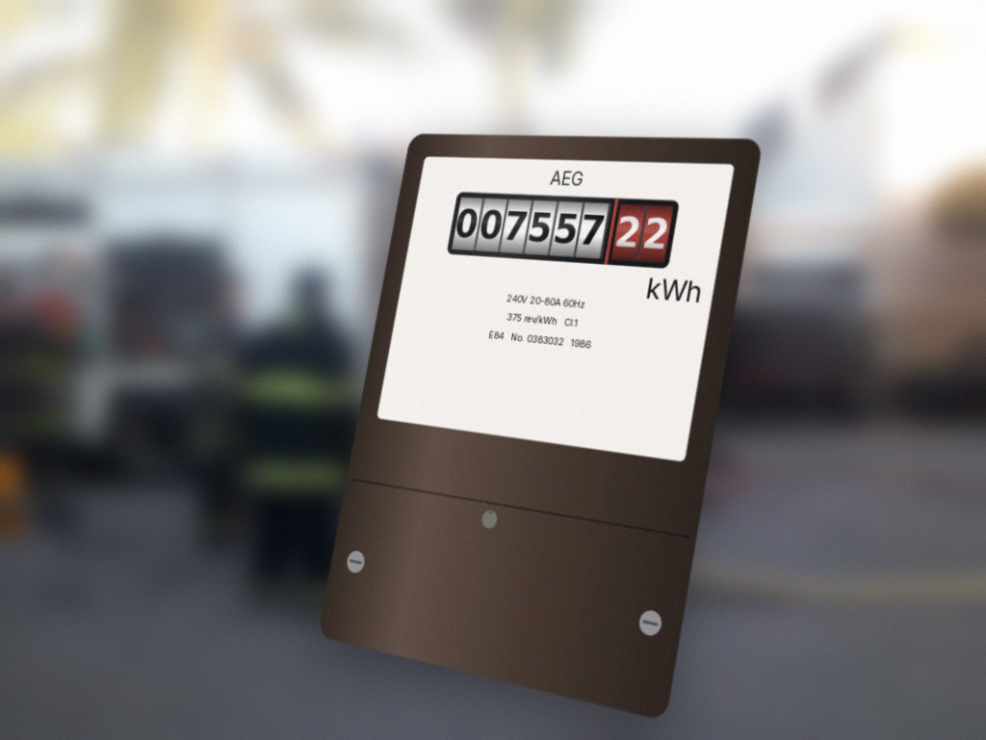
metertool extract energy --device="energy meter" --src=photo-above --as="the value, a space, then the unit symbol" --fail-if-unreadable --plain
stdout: 7557.22 kWh
